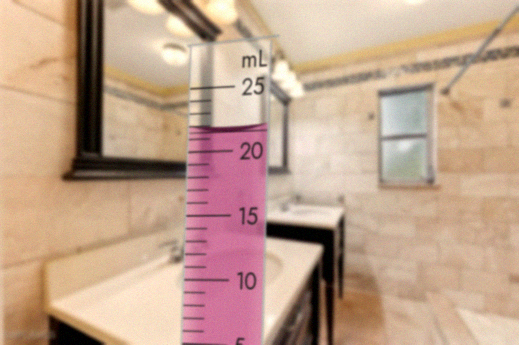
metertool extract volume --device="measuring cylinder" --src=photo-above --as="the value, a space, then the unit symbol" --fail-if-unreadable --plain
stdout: 21.5 mL
